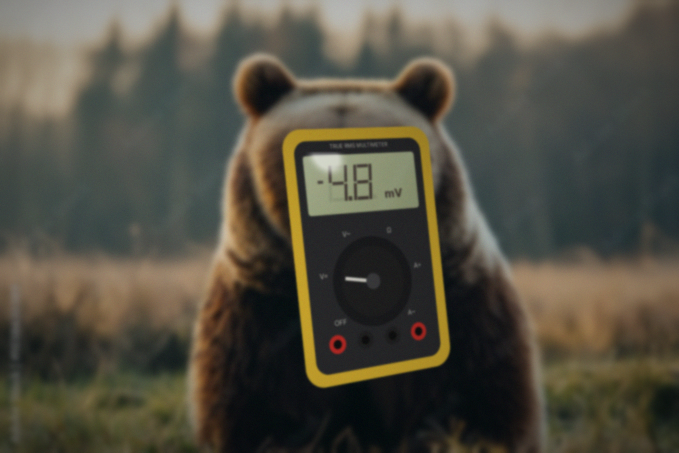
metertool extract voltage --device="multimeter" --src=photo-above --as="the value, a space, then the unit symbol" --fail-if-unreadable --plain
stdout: -4.8 mV
